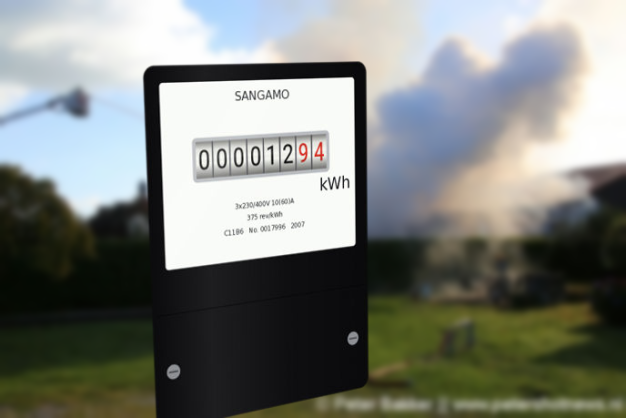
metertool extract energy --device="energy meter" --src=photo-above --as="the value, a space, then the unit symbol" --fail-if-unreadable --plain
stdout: 12.94 kWh
